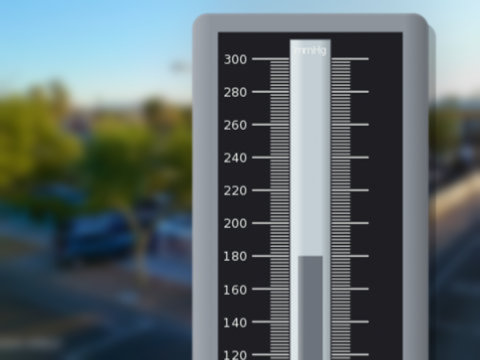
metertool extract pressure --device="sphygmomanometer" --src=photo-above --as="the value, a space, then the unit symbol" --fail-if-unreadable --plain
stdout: 180 mmHg
